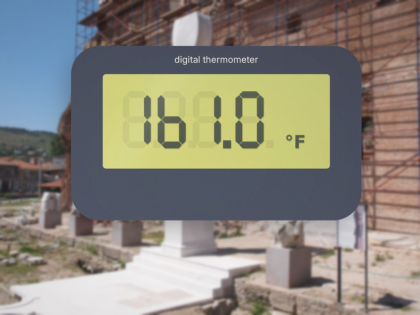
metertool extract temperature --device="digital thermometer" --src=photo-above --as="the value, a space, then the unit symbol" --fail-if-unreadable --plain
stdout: 161.0 °F
